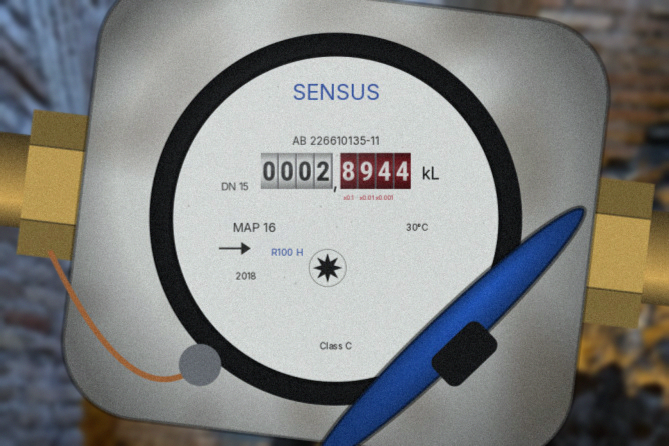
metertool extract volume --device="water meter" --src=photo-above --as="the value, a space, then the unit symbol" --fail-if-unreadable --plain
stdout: 2.8944 kL
